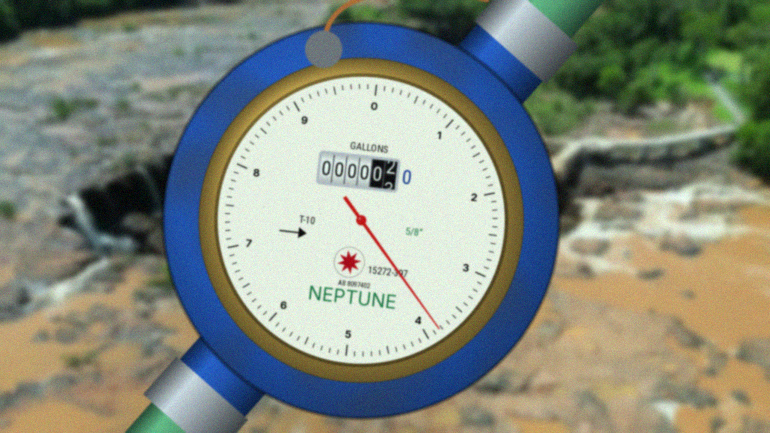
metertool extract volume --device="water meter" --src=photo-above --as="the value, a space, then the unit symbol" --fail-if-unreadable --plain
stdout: 23.8 gal
